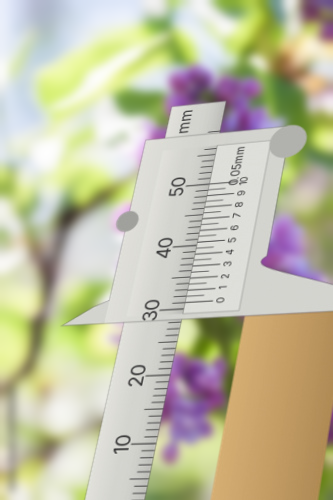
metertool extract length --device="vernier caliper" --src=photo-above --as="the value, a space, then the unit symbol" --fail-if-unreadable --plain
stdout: 31.0 mm
